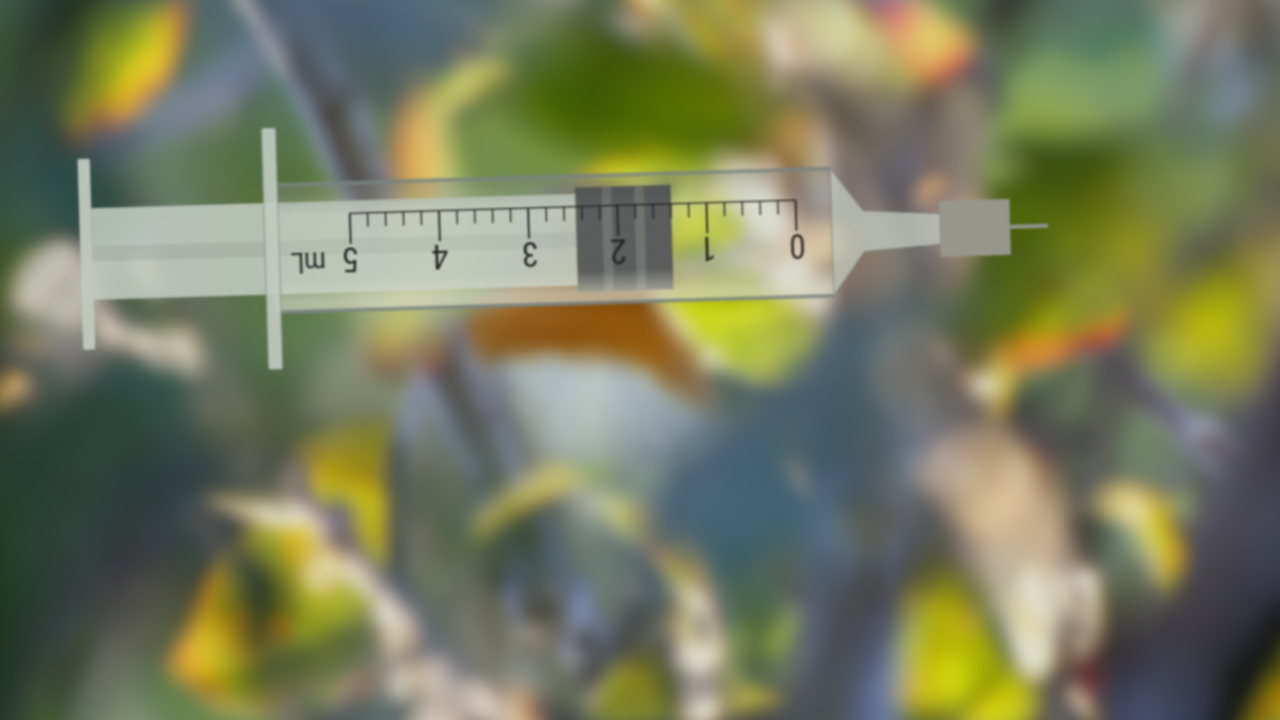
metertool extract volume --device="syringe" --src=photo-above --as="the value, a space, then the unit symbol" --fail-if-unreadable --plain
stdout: 1.4 mL
